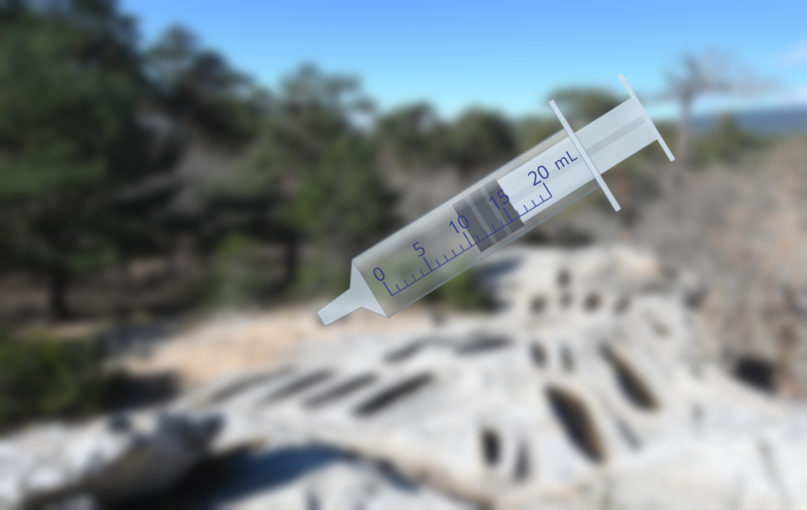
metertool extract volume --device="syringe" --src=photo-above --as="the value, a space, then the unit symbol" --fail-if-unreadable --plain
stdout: 10.5 mL
